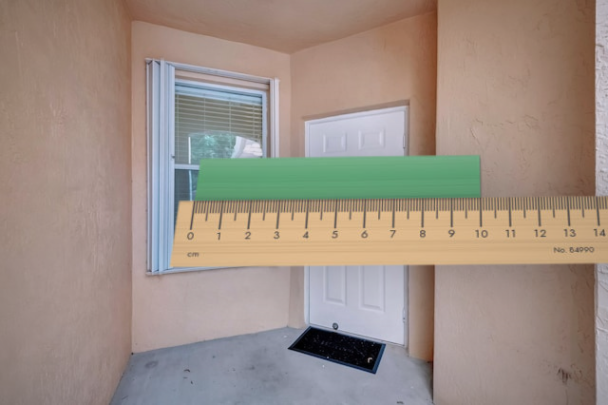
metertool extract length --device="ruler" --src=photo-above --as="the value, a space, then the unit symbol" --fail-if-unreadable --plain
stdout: 10 cm
